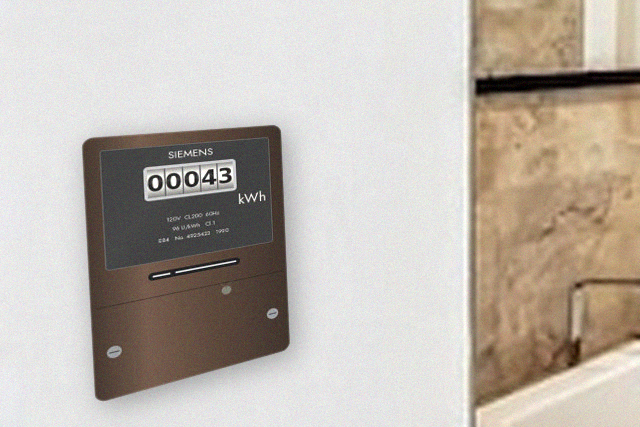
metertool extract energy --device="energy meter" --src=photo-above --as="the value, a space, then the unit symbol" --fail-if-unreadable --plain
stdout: 43 kWh
